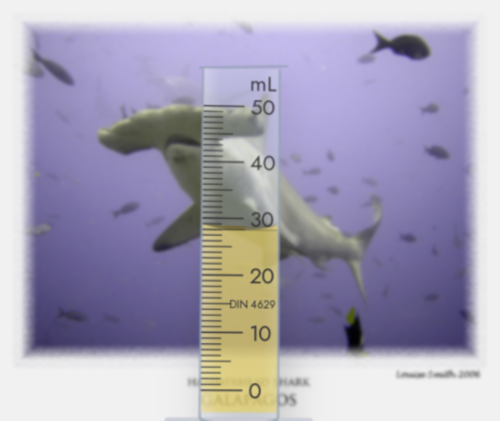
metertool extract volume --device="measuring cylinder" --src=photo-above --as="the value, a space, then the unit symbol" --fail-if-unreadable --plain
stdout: 28 mL
